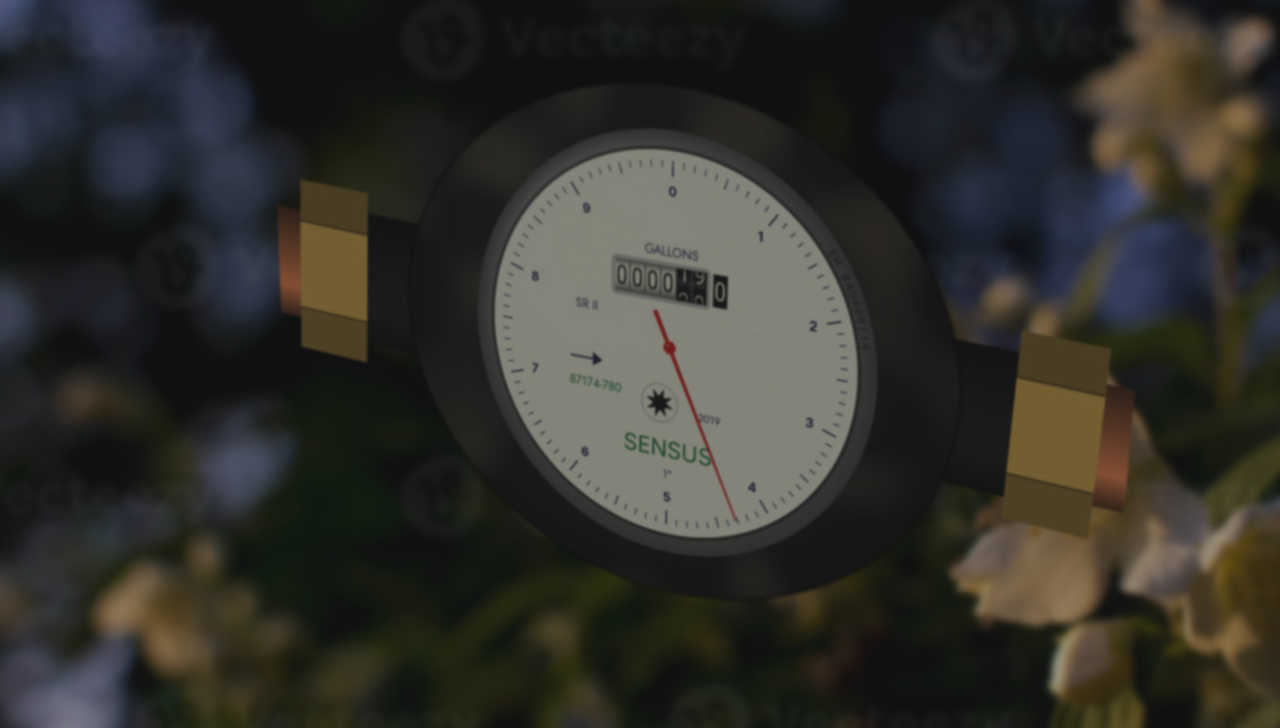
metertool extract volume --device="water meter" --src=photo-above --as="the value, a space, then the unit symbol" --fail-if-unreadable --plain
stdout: 194.3 gal
